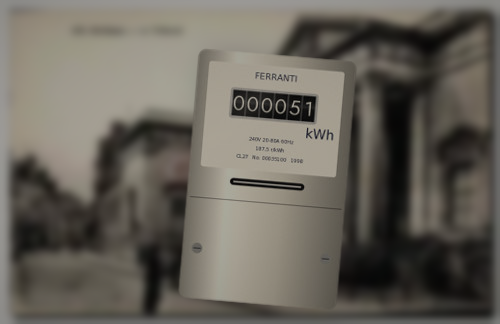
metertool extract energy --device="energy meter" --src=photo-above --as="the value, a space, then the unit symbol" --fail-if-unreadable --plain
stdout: 51 kWh
